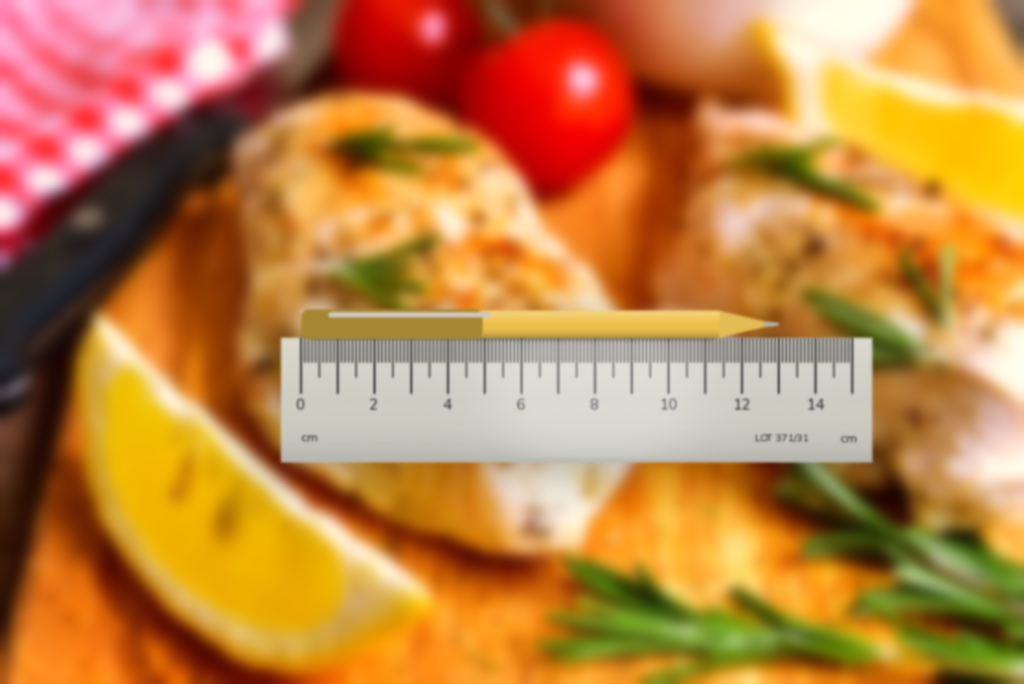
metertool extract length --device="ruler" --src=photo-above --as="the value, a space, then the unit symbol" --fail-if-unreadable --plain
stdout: 13 cm
